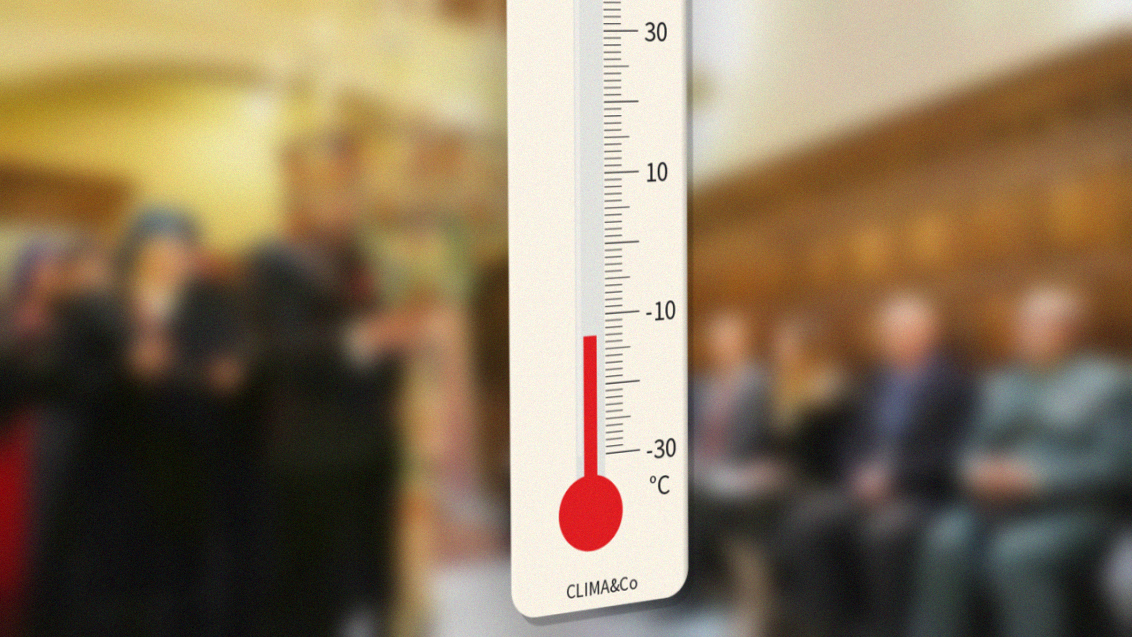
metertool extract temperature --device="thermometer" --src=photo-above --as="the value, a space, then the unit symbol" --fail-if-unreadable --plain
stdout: -13 °C
